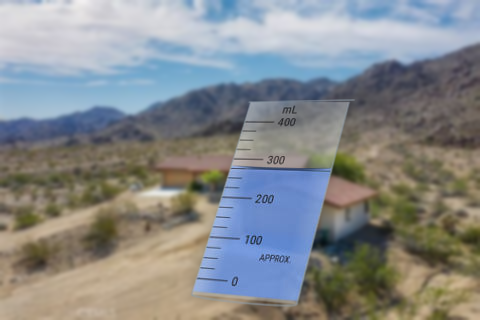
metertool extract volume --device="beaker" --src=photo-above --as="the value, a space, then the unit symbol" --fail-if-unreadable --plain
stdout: 275 mL
